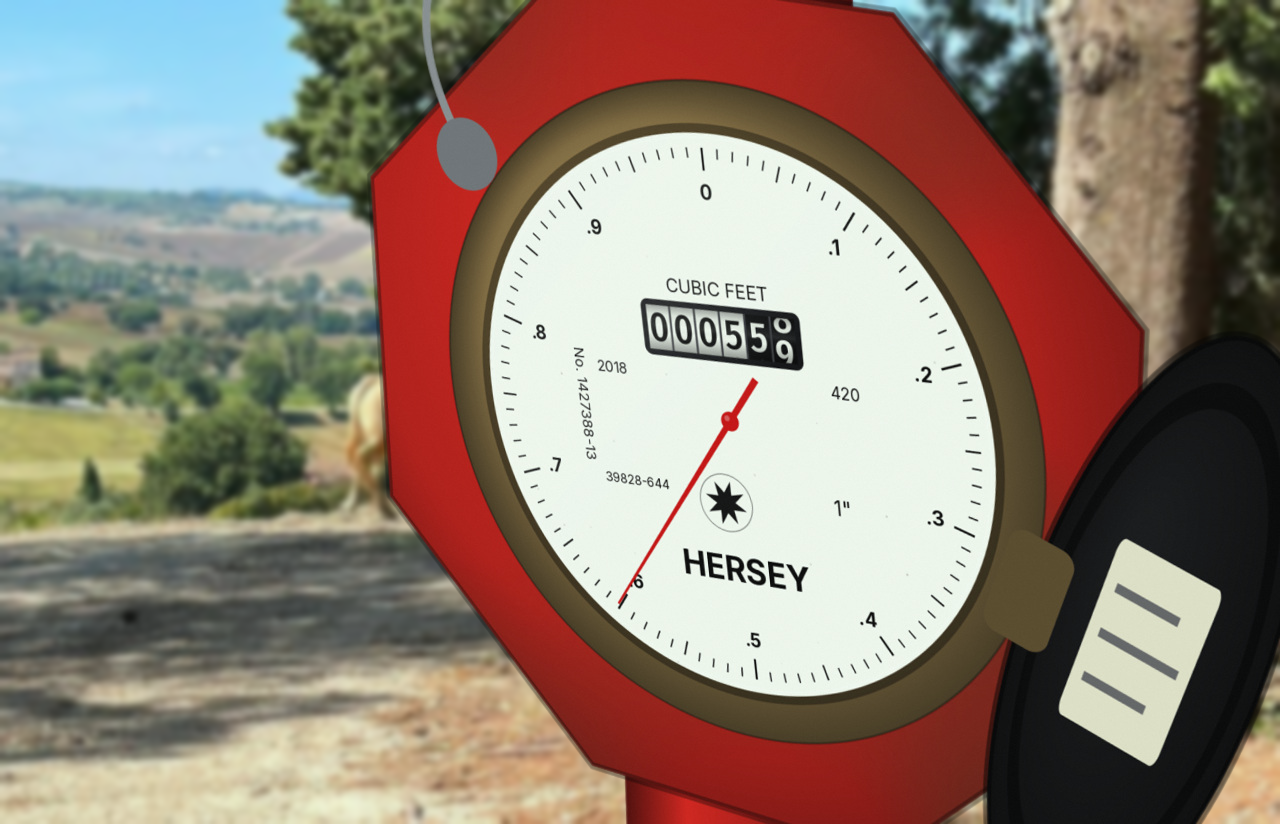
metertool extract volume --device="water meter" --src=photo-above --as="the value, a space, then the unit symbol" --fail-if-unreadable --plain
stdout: 558.60 ft³
